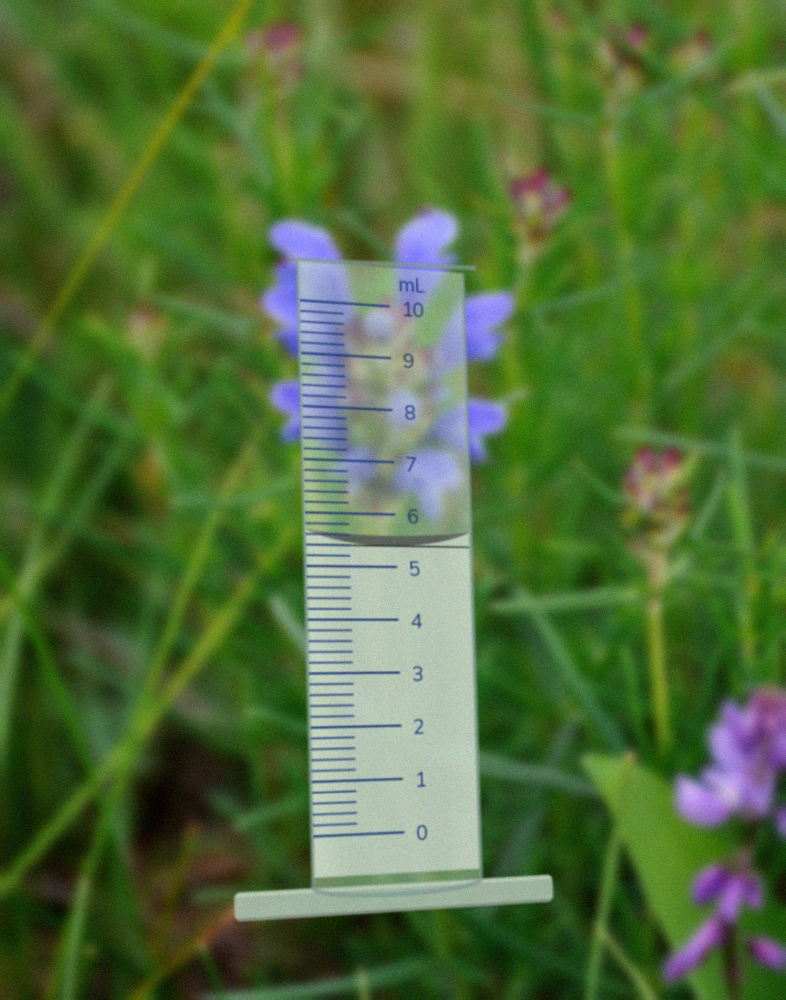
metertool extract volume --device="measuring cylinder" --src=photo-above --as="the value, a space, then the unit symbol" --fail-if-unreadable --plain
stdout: 5.4 mL
